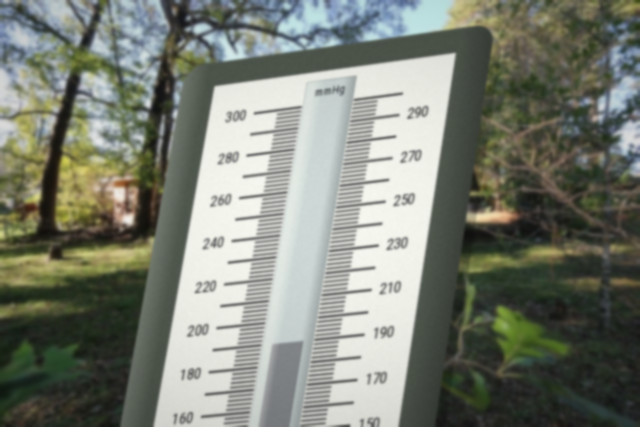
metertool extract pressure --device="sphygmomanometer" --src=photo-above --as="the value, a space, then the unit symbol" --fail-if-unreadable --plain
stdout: 190 mmHg
